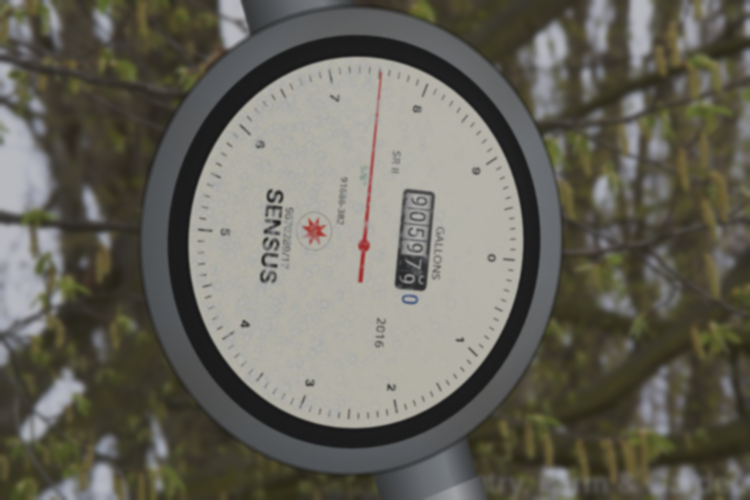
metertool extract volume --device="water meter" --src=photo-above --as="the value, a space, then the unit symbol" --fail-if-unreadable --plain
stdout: 9059787.5 gal
